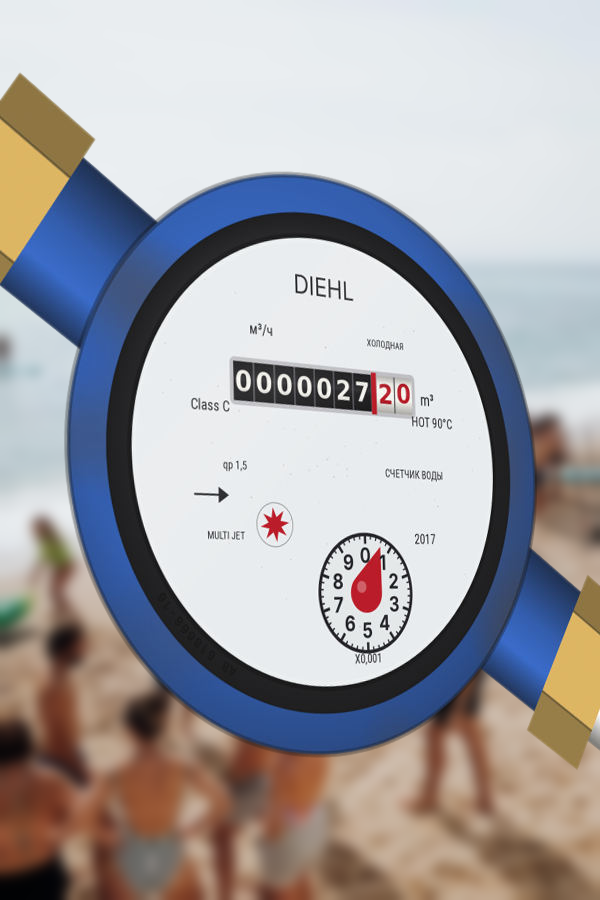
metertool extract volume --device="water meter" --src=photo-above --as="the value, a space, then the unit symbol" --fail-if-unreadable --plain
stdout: 27.200 m³
